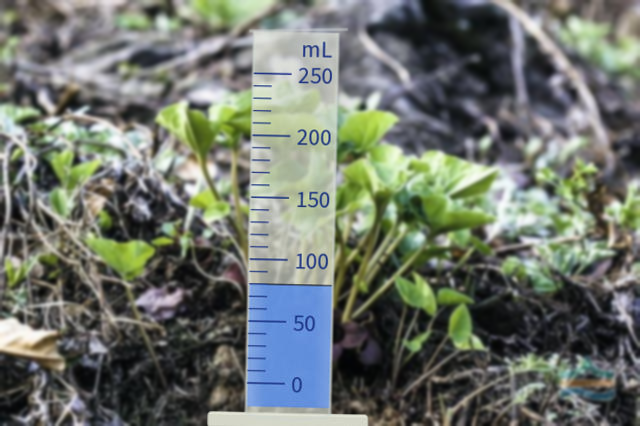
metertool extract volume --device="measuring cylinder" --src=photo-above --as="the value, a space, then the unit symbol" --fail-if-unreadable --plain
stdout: 80 mL
